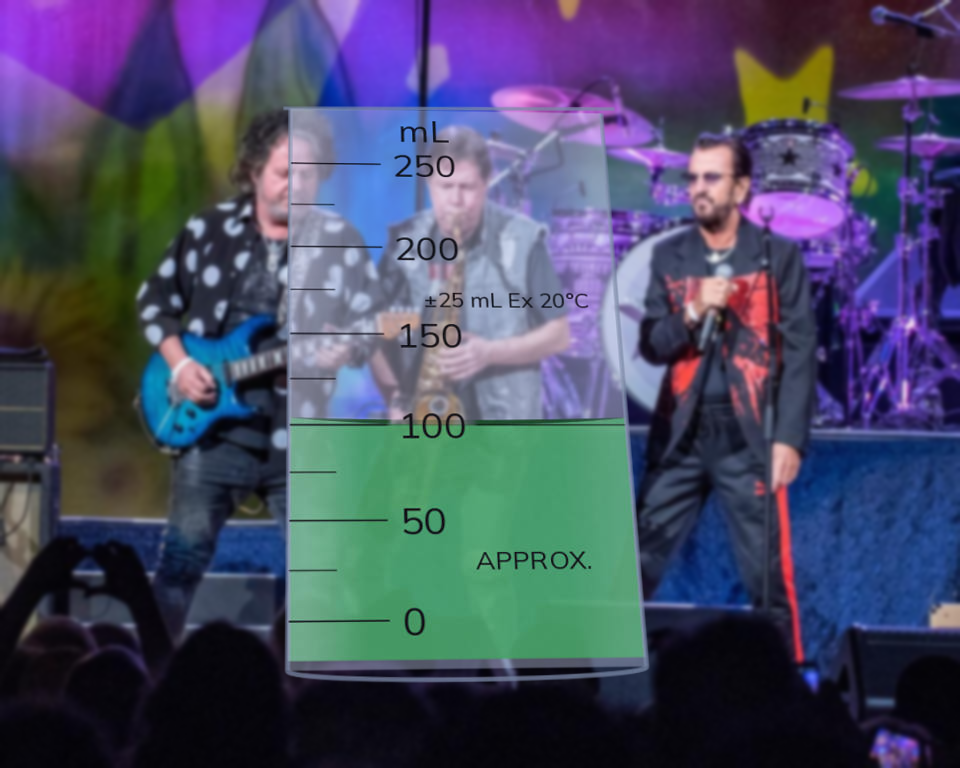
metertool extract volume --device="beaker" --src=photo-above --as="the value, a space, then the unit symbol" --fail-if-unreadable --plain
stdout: 100 mL
